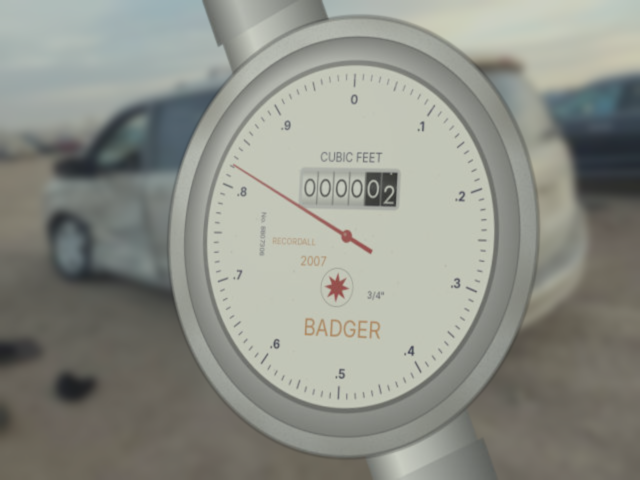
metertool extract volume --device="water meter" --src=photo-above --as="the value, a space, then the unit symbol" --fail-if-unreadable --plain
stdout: 1.82 ft³
